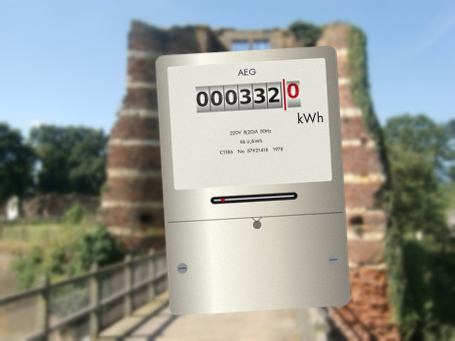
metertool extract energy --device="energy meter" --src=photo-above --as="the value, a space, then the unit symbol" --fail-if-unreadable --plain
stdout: 332.0 kWh
